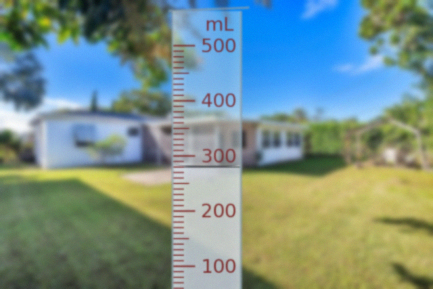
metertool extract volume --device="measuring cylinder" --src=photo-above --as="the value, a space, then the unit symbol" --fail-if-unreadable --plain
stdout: 280 mL
